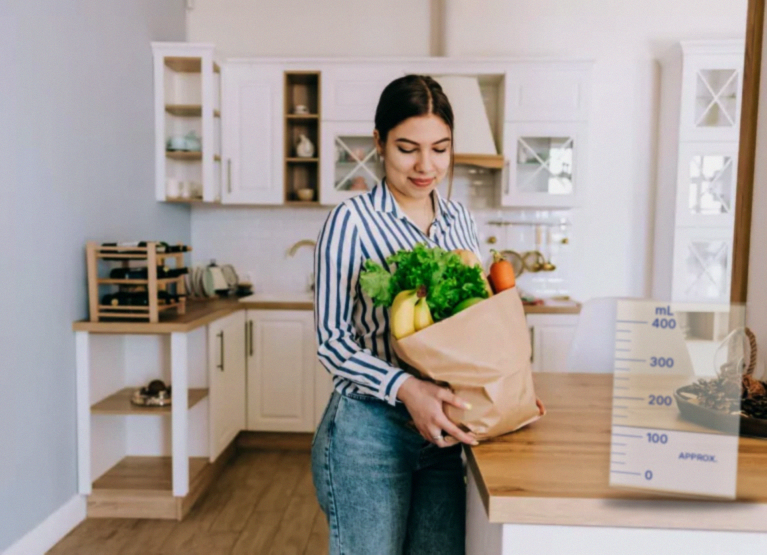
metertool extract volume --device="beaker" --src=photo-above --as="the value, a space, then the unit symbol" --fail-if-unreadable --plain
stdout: 125 mL
